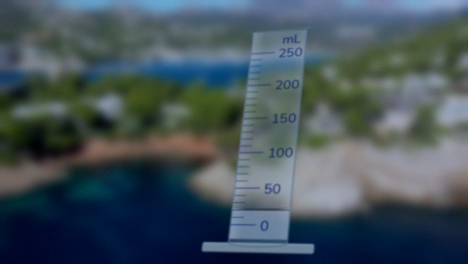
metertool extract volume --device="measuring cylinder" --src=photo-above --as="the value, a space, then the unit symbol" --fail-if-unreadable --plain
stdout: 20 mL
